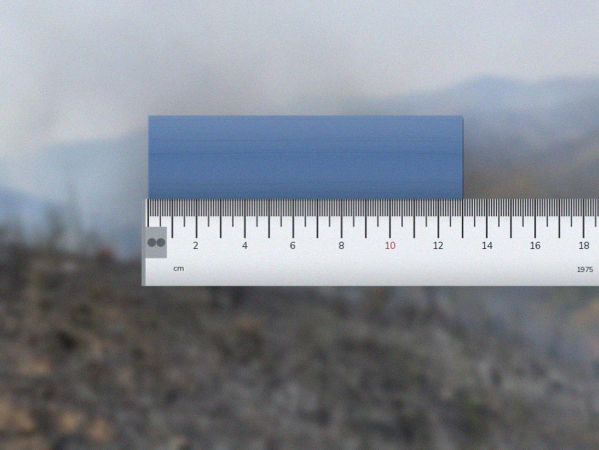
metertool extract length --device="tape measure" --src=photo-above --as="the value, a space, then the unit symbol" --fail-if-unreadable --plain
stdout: 13 cm
